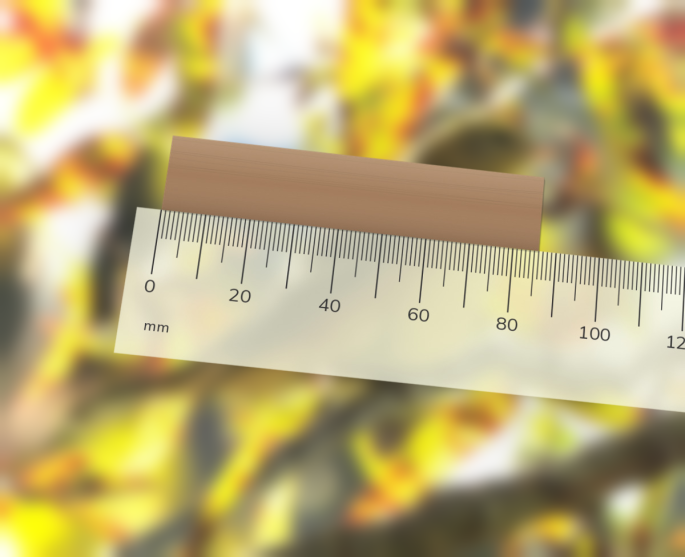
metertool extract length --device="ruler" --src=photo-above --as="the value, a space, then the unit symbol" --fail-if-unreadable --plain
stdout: 86 mm
